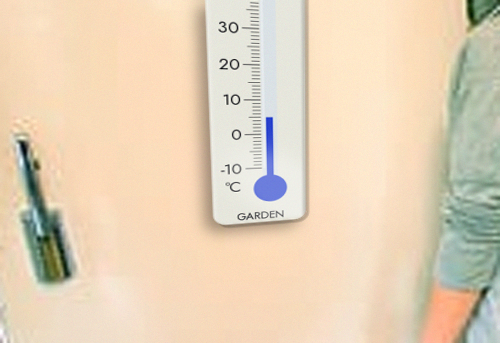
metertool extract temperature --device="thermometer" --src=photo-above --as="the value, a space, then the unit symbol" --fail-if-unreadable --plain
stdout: 5 °C
